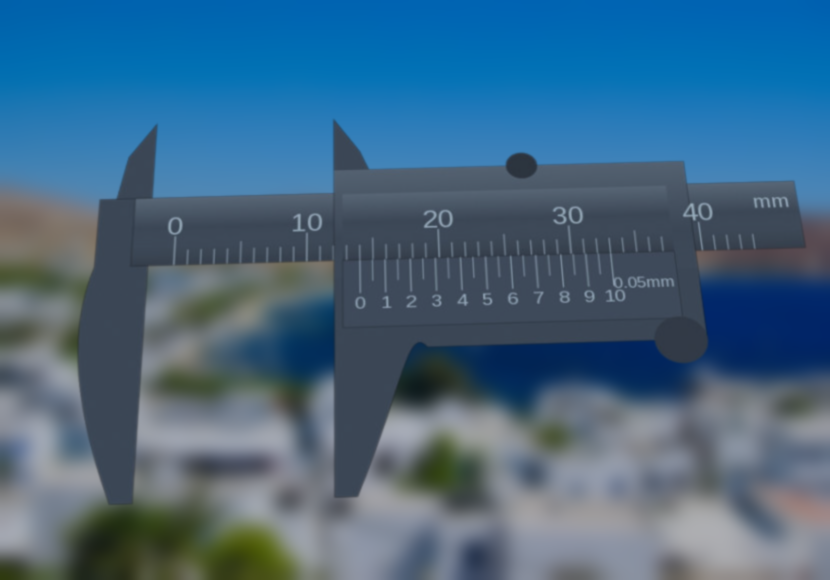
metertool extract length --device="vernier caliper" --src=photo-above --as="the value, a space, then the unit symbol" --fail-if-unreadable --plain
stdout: 14.0 mm
